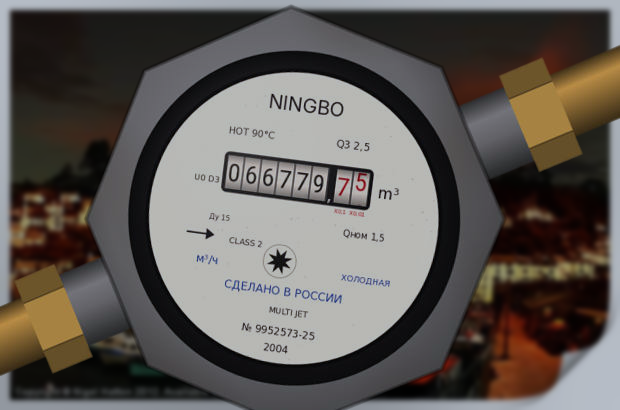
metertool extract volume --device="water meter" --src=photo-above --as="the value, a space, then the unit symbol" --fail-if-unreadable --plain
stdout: 66779.75 m³
